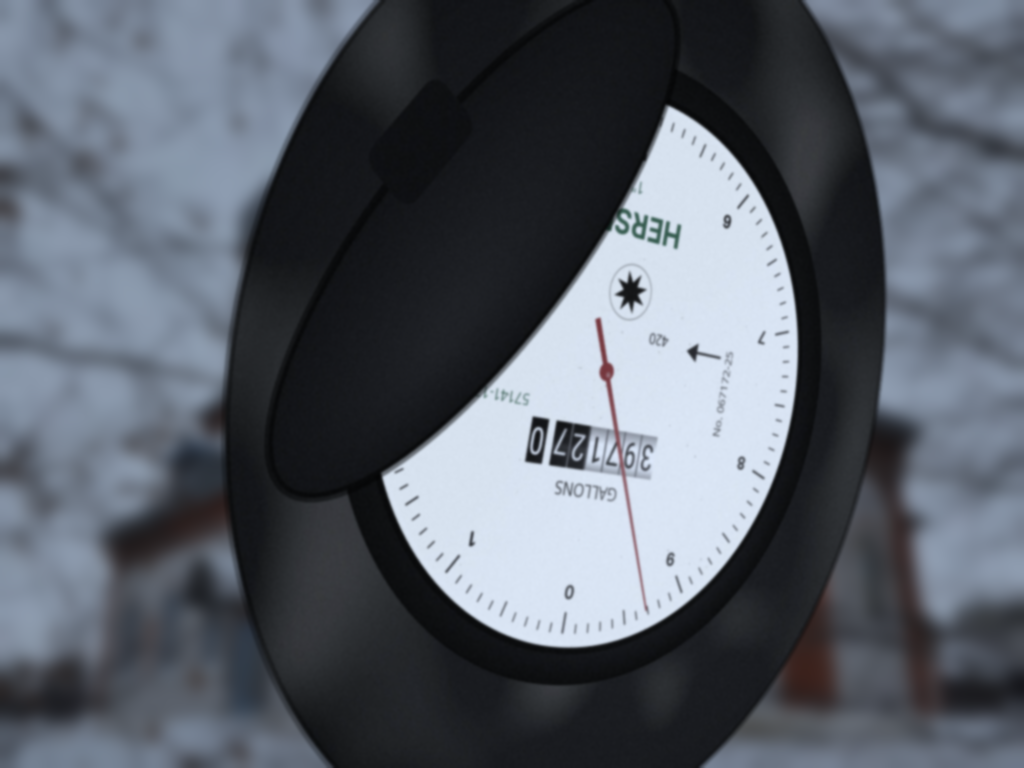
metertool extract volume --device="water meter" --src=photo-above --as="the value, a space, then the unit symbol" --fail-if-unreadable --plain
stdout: 3971269.3 gal
